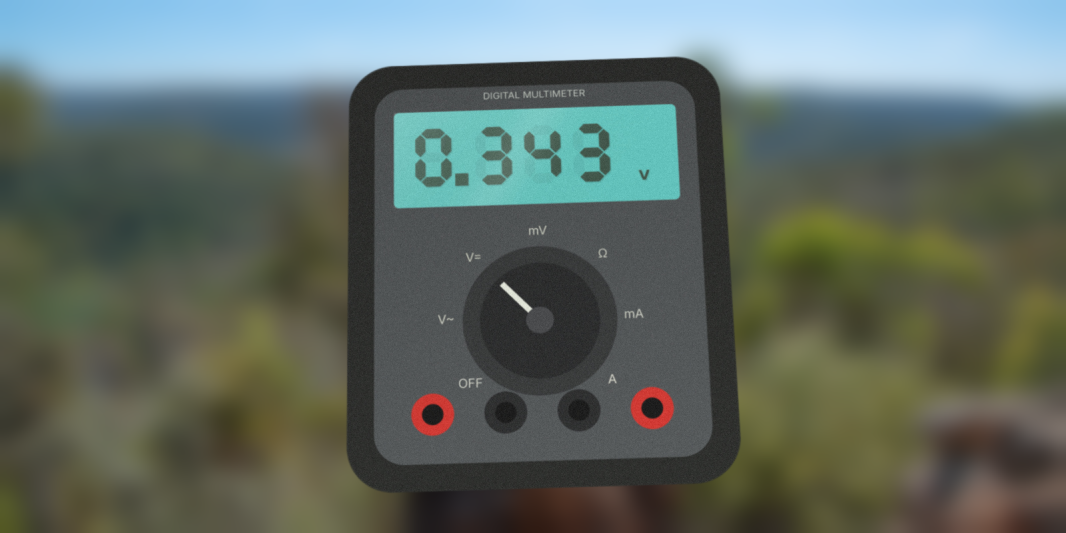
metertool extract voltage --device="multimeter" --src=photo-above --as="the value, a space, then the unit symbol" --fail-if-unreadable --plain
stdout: 0.343 V
